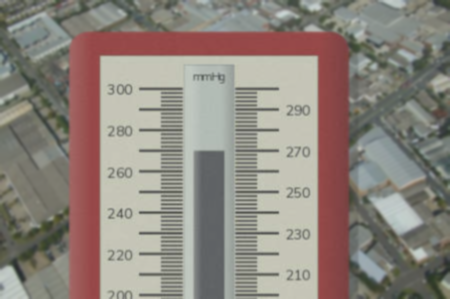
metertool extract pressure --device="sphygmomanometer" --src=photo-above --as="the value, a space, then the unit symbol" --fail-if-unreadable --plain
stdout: 270 mmHg
